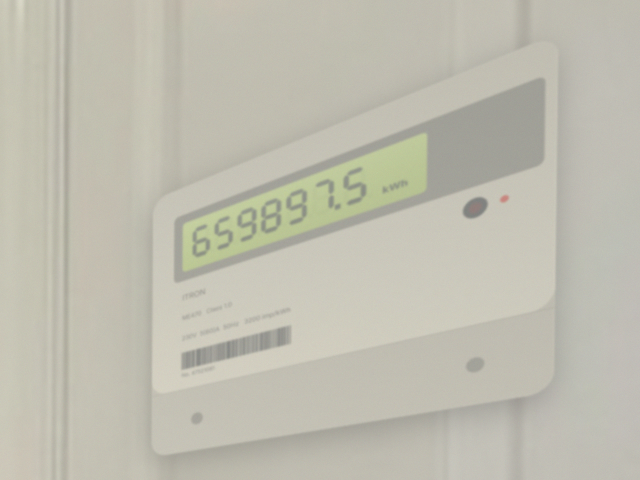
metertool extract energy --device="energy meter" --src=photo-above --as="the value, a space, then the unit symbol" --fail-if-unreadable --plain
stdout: 659897.5 kWh
